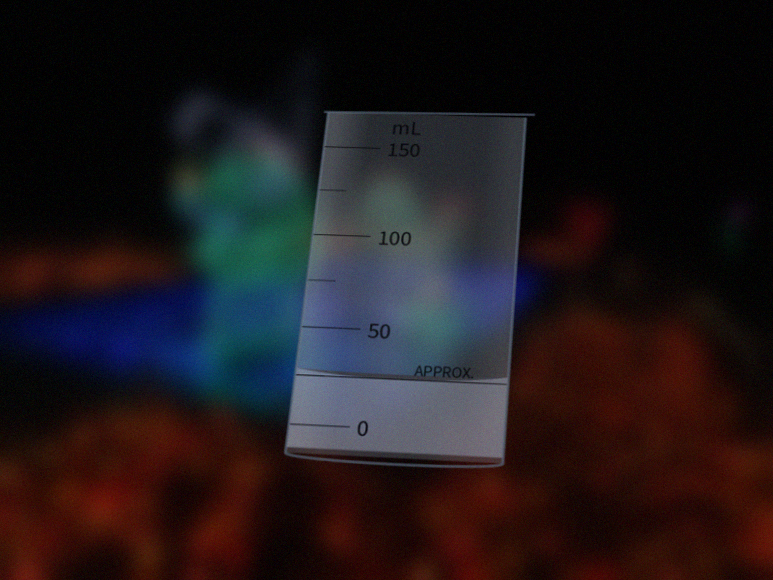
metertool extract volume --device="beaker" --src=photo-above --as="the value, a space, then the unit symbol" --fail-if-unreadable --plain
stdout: 25 mL
